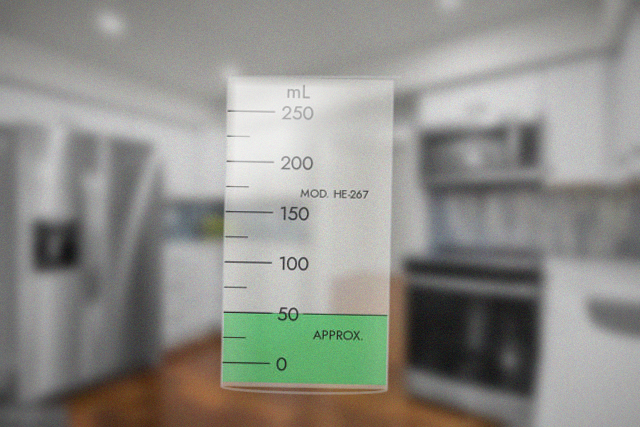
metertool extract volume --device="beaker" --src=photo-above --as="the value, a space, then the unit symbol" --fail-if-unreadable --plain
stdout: 50 mL
